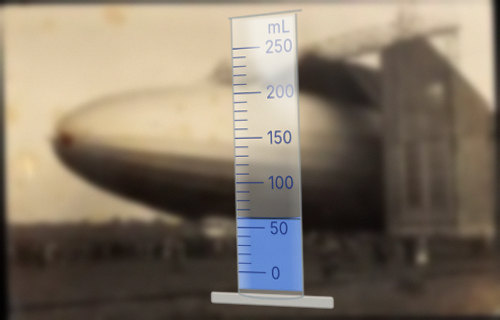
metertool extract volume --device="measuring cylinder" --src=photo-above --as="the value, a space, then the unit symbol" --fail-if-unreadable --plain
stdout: 60 mL
